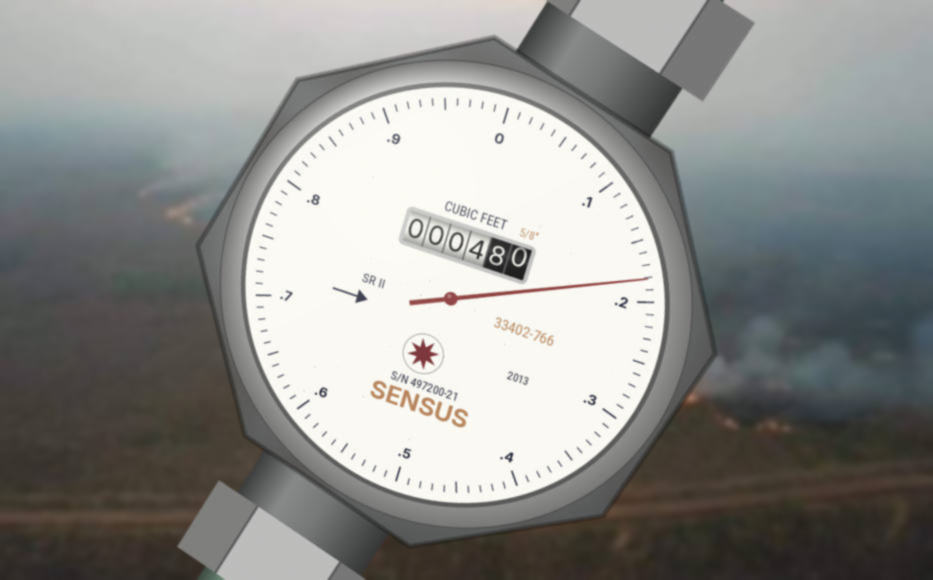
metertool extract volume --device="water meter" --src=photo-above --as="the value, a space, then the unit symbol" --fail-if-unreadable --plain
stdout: 480.18 ft³
